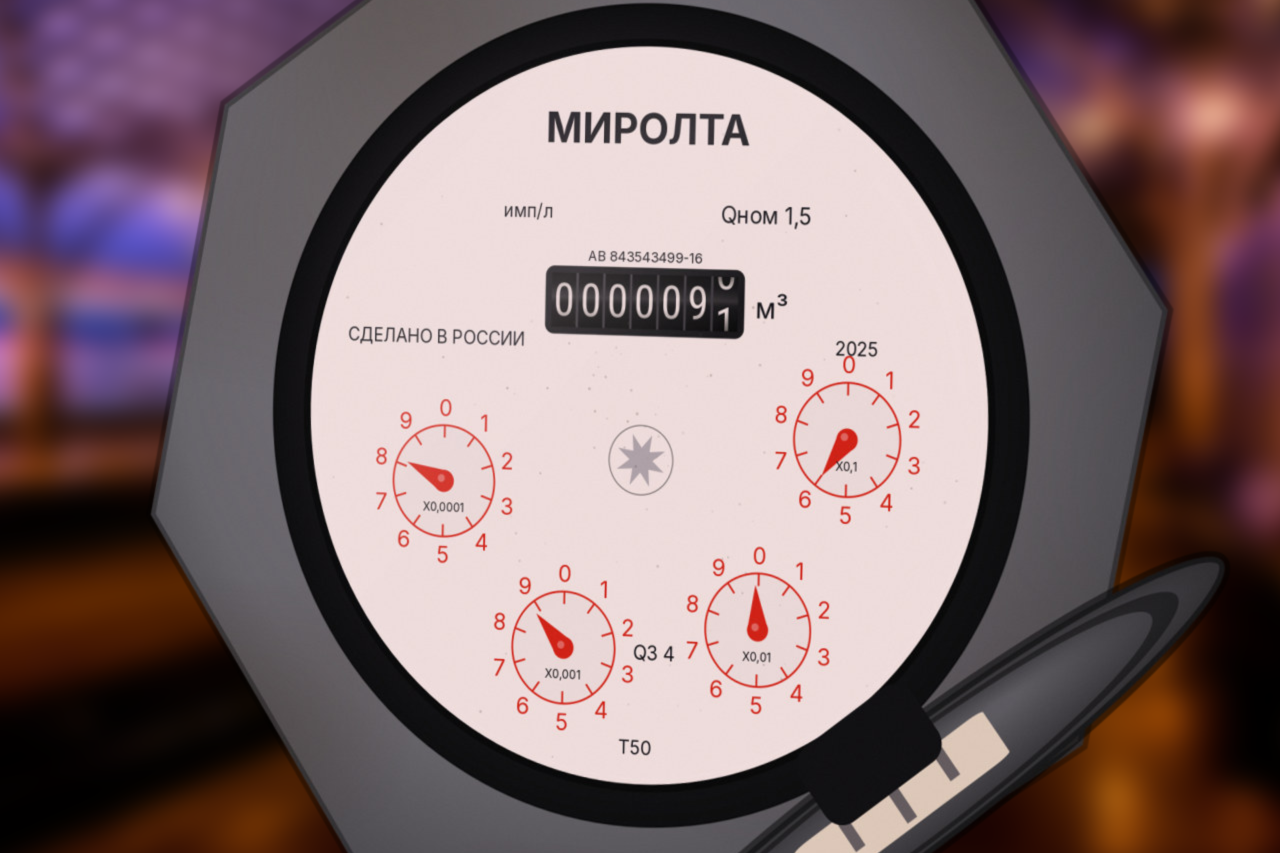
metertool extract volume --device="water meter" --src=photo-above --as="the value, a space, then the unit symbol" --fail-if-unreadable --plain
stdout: 90.5988 m³
